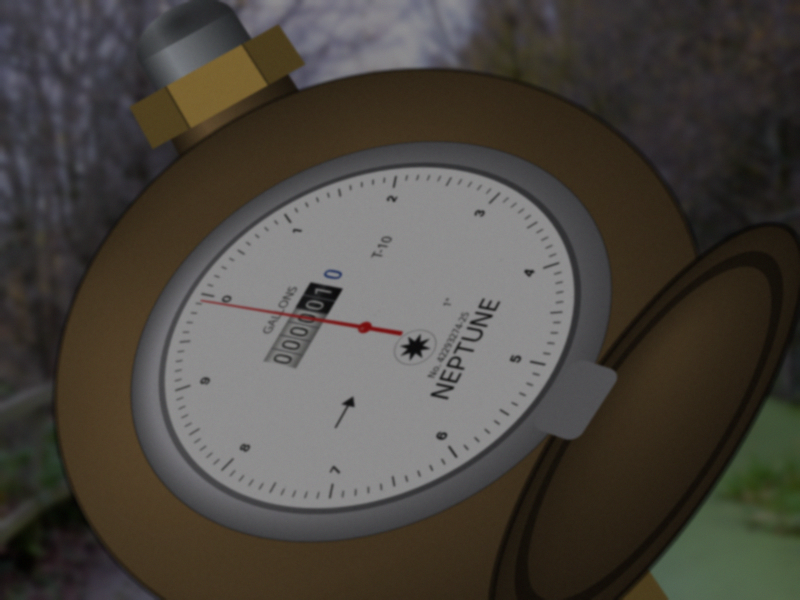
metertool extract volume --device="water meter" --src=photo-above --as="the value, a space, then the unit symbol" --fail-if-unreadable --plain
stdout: 9.9 gal
